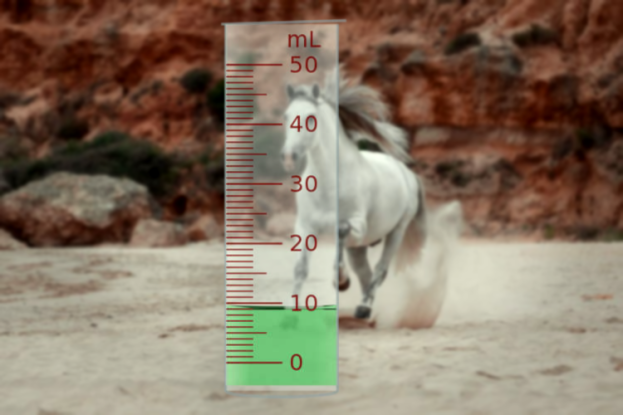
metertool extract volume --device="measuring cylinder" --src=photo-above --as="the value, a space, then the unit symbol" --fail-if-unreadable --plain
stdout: 9 mL
